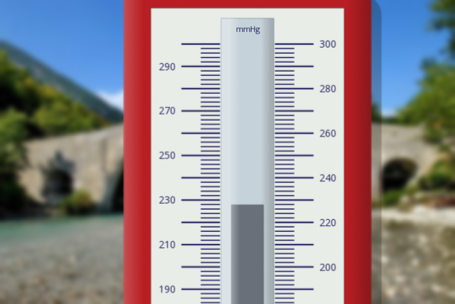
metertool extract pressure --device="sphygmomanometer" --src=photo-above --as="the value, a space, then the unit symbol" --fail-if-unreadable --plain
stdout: 228 mmHg
